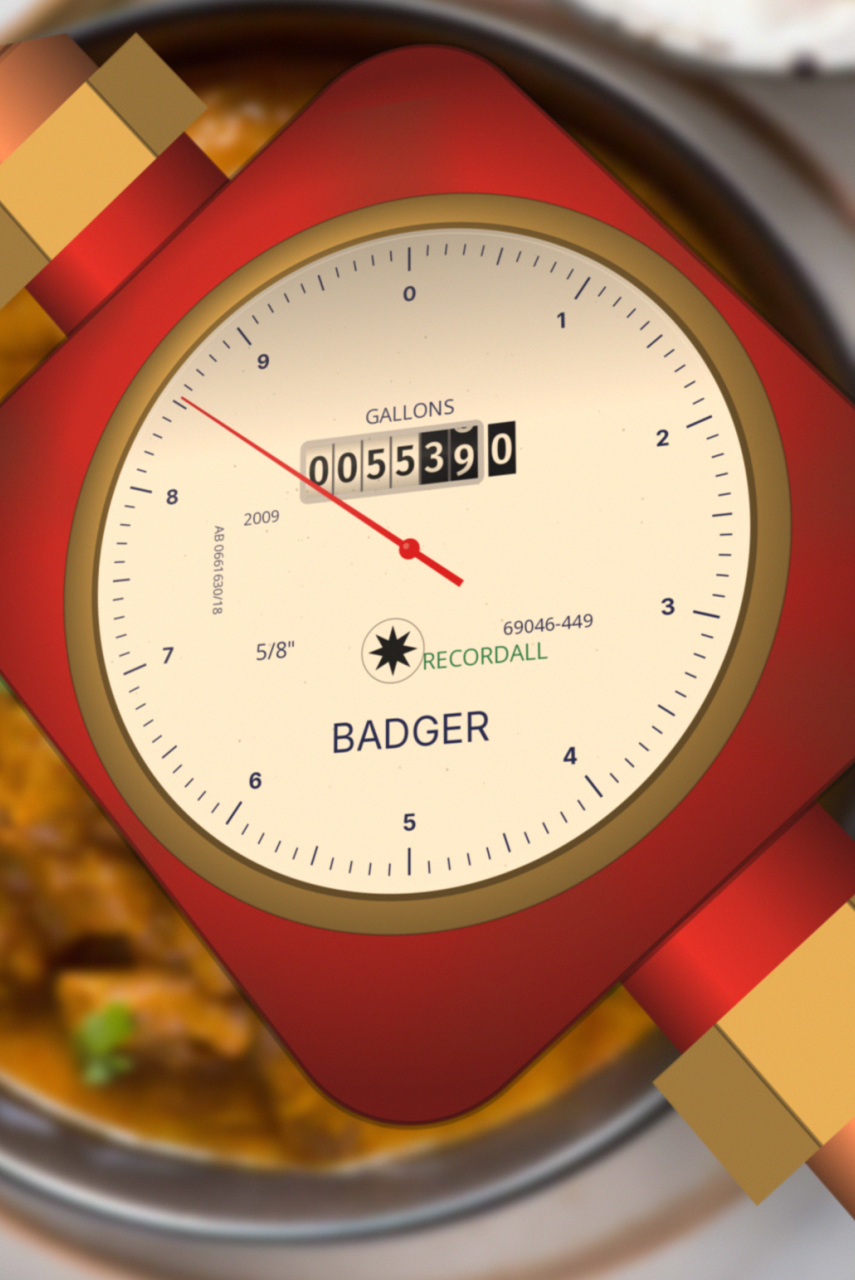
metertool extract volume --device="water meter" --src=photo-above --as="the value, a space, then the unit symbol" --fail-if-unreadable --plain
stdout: 55388.5 gal
